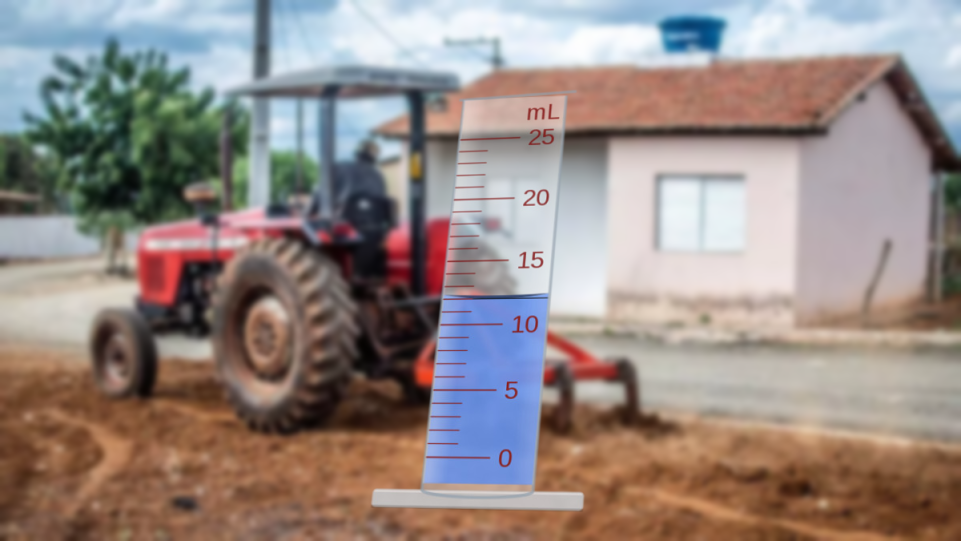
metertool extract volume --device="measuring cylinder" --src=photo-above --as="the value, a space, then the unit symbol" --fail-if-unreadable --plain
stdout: 12 mL
